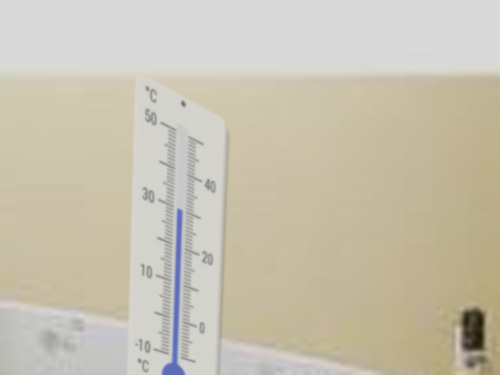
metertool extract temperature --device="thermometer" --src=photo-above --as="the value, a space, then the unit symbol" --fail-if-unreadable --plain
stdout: 30 °C
